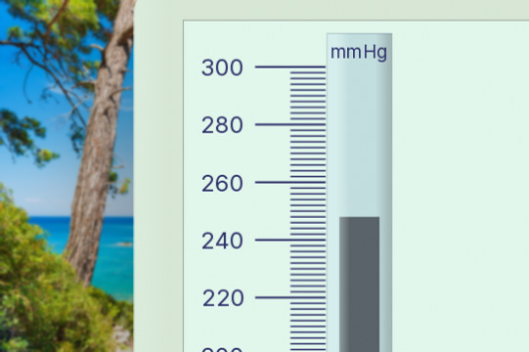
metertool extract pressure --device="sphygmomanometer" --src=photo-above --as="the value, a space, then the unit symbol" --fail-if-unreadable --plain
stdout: 248 mmHg
